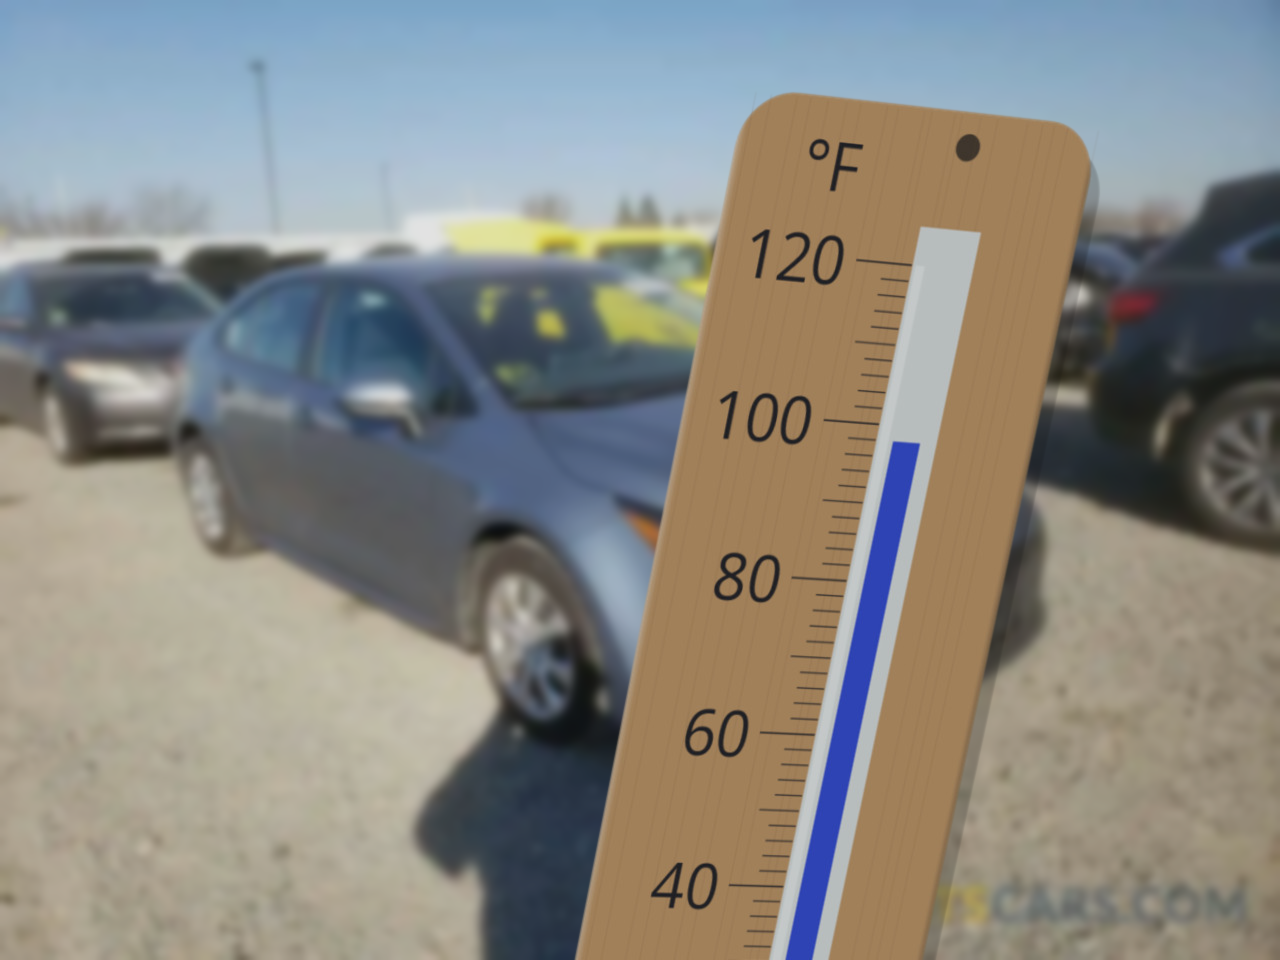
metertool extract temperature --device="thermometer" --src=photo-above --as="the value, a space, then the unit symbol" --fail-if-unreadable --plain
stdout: 98 °F
